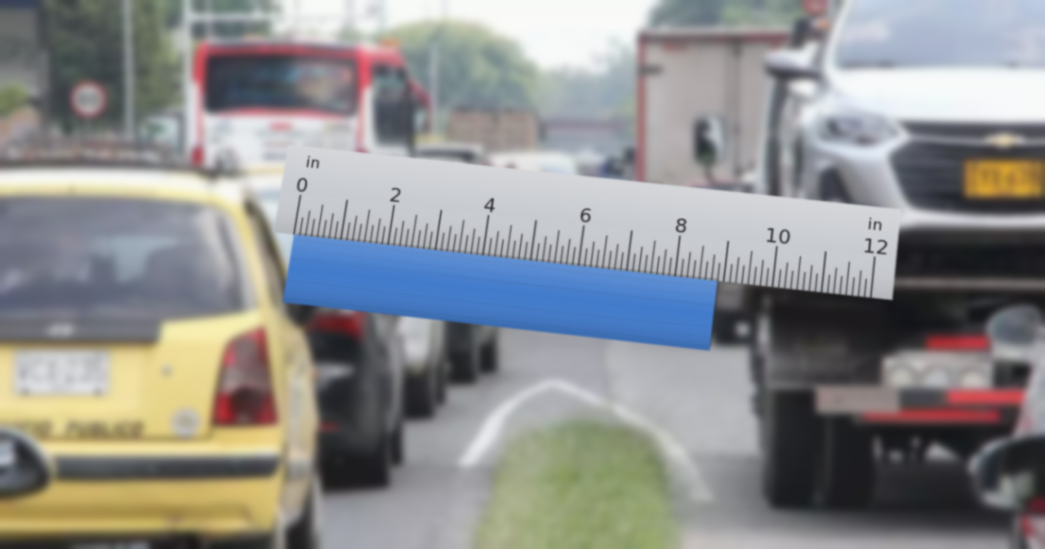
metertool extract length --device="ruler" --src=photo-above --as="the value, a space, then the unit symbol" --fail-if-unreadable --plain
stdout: 8.875 in
